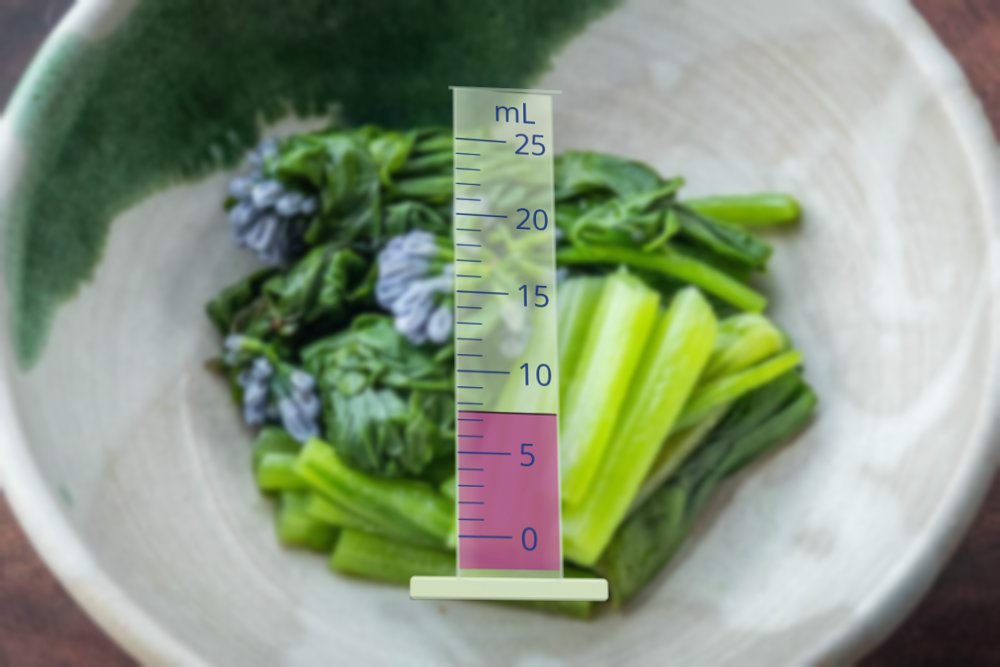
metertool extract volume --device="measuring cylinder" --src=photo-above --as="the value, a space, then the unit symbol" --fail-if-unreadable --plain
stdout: 7.5 mL
